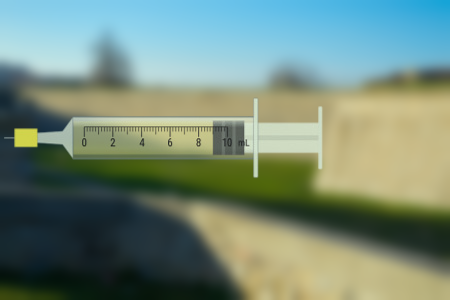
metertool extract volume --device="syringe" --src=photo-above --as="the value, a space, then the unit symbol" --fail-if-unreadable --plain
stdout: 9 mL
